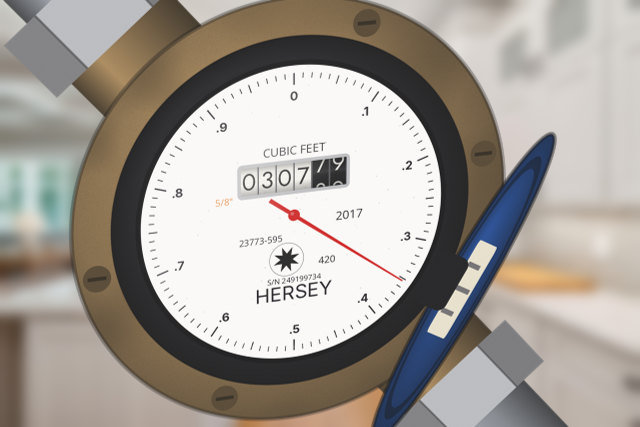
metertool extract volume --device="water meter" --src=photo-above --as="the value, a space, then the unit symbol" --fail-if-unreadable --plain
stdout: 30779.35 ft³
